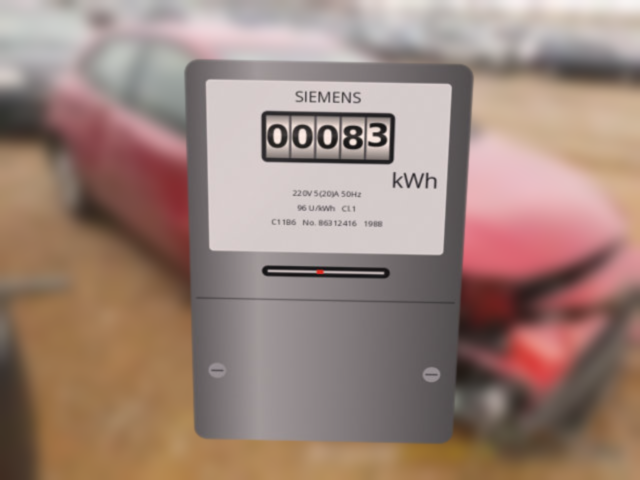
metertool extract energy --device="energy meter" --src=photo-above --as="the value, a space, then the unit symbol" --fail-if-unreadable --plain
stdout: 83 kWh
